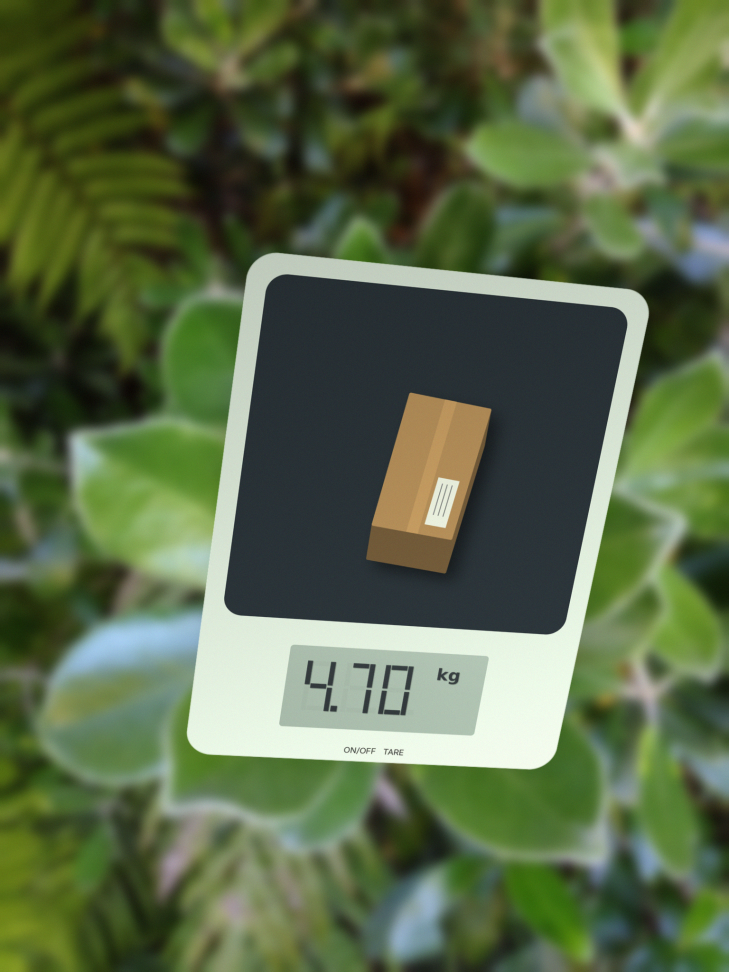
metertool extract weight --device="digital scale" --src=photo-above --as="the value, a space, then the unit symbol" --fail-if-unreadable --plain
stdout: 4.70 kg
